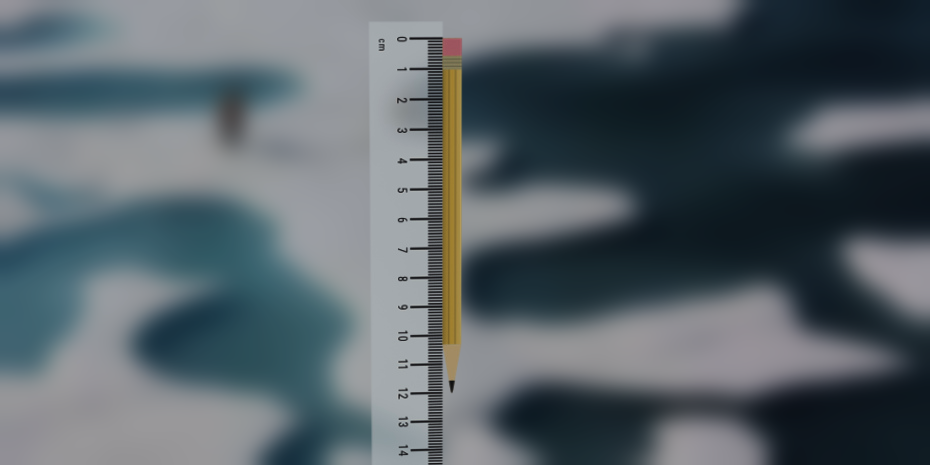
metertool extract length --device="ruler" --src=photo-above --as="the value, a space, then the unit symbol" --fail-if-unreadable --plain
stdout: 12 cm
